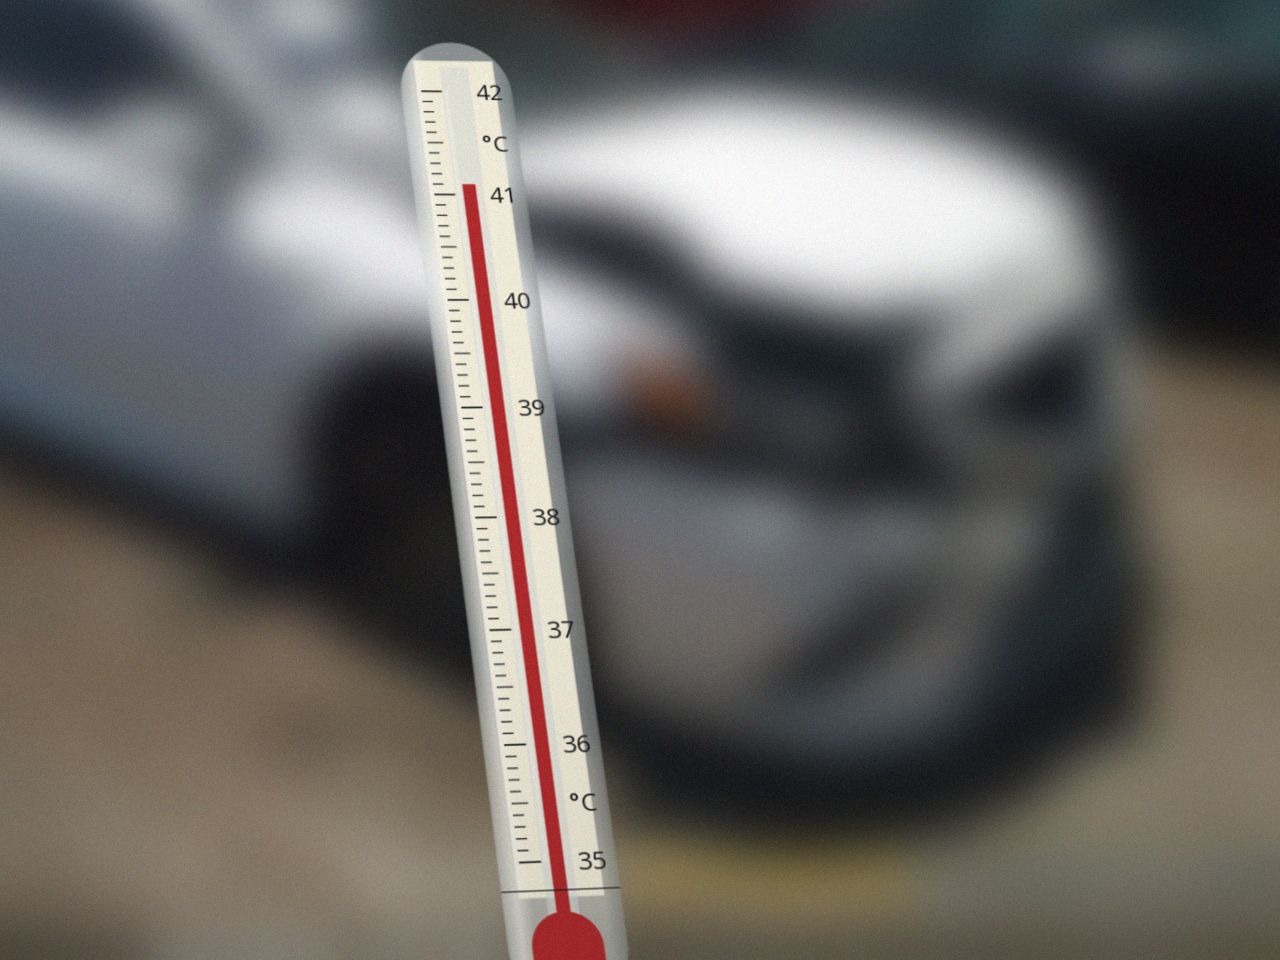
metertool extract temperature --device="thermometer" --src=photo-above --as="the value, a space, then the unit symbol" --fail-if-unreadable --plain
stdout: 41.1 °C
